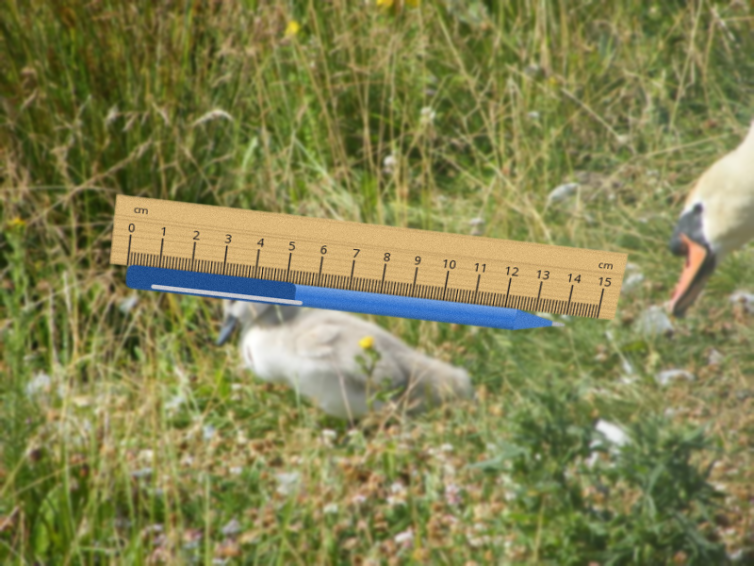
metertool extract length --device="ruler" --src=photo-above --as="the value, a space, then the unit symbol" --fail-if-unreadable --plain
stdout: 14 cm
